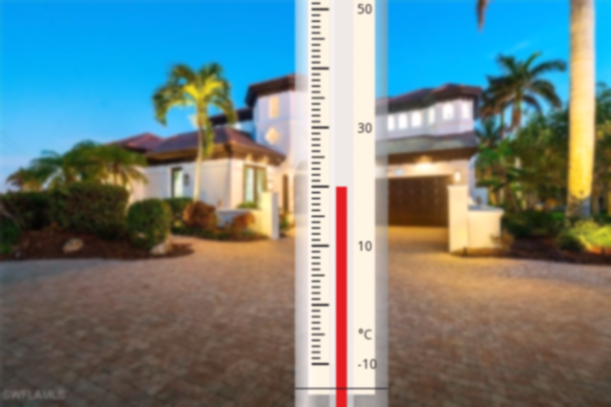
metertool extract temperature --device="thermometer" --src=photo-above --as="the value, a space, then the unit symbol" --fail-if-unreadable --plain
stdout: 20 °C
